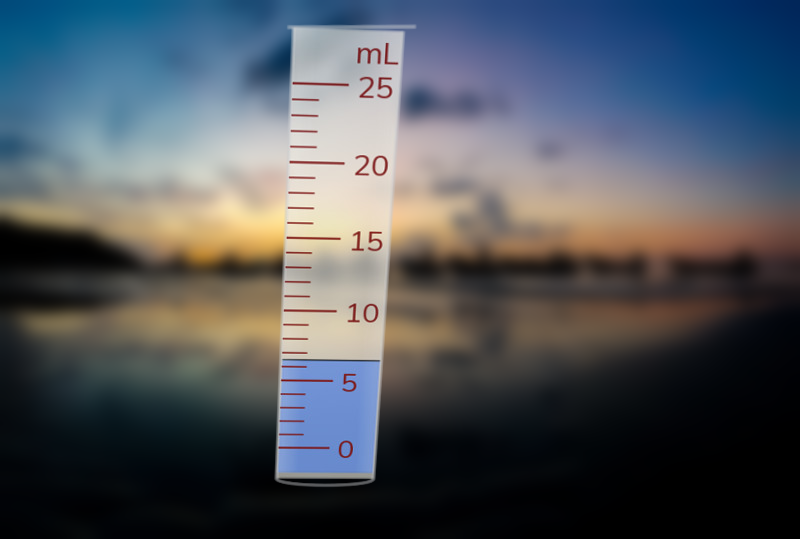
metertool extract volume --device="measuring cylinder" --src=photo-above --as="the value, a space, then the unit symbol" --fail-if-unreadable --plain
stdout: 6.5 mL
